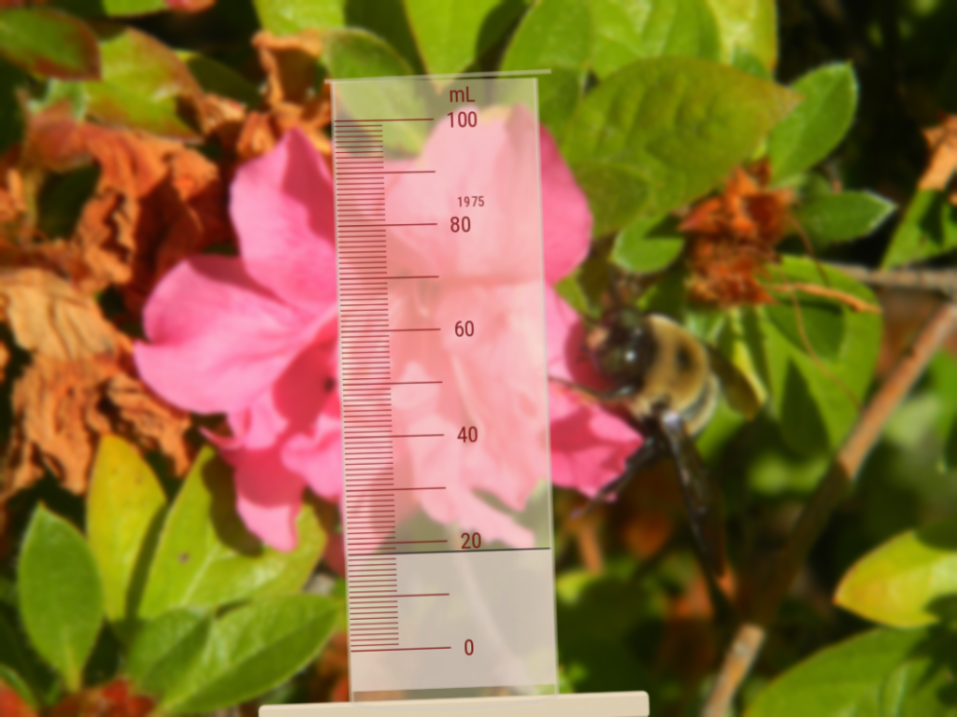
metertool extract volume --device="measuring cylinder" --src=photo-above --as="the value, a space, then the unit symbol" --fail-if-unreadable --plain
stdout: 18 mL
